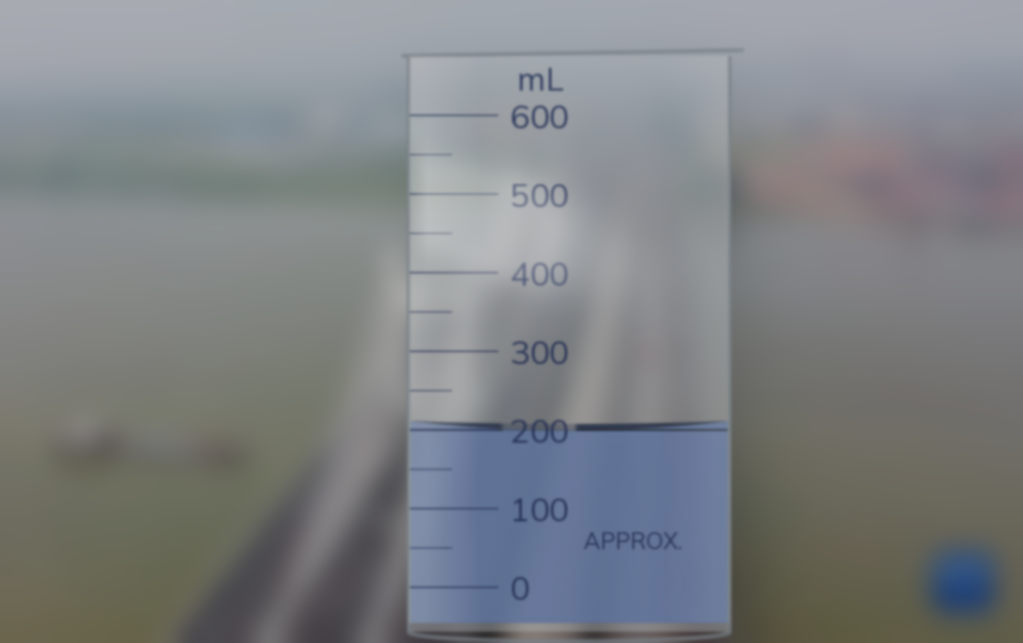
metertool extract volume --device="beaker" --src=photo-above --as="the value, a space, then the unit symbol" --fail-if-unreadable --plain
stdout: 200 mL
